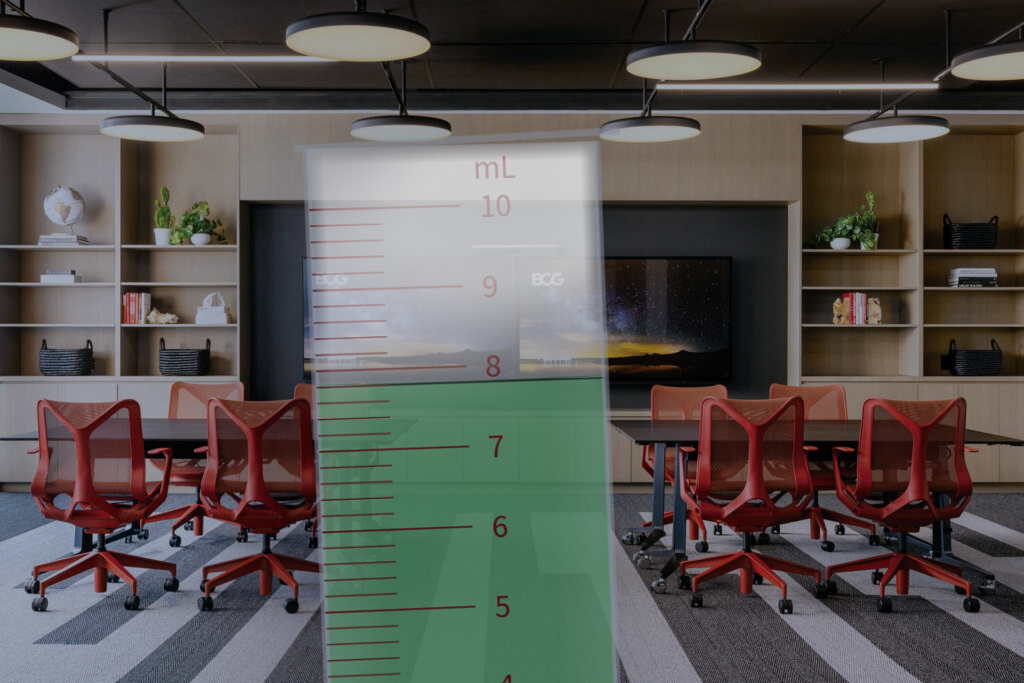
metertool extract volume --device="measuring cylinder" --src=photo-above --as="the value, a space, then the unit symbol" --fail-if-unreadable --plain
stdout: 7.8 mL
